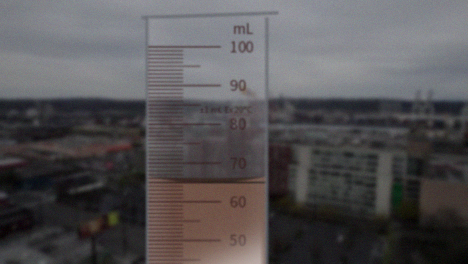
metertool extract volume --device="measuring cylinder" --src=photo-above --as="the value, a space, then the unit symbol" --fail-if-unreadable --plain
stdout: 65 mL
